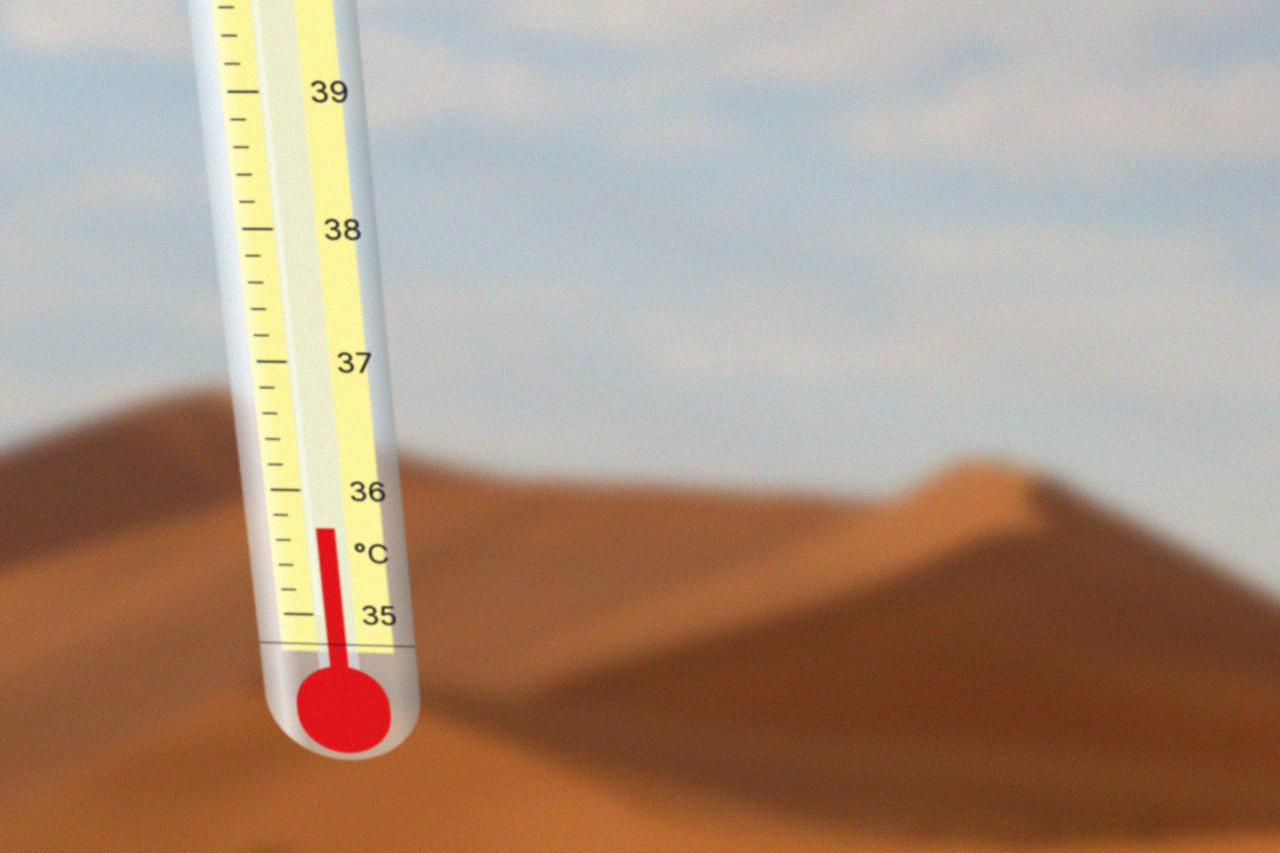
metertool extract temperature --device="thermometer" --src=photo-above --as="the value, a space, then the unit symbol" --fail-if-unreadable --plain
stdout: 35.7 °C
